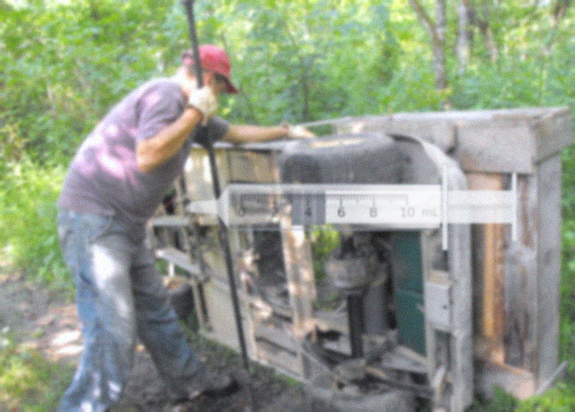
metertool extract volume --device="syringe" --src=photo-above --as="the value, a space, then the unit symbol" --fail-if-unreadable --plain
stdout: 3 mL
